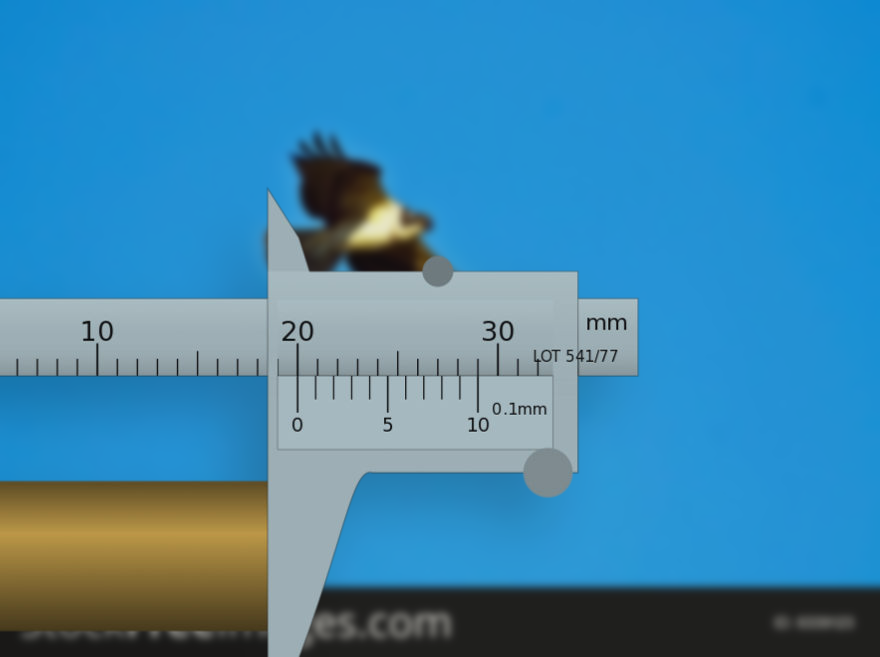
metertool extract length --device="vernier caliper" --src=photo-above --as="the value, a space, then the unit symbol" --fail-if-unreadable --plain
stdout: 20.0 mm
